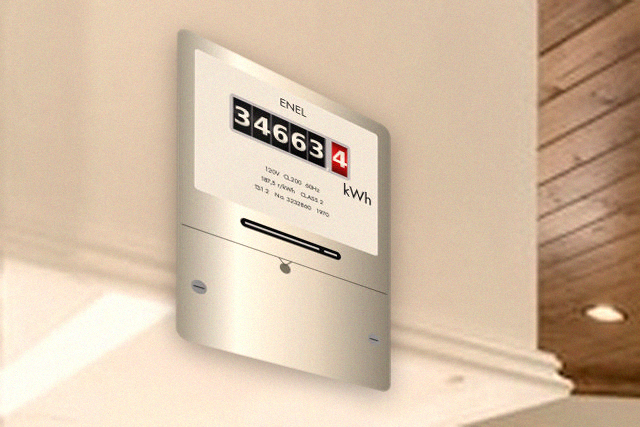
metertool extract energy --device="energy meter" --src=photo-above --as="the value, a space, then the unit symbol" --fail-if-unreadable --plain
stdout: 34663.4 kWh
